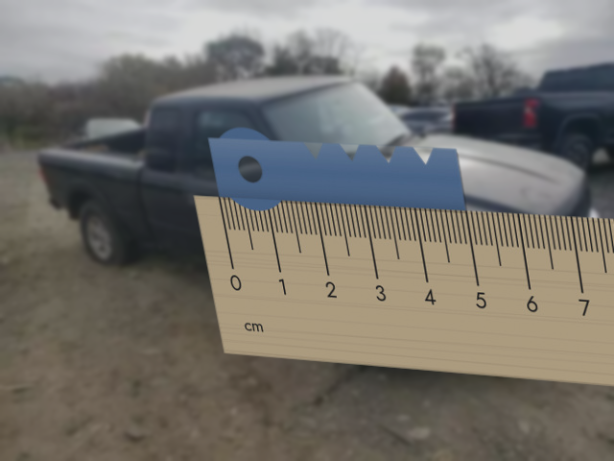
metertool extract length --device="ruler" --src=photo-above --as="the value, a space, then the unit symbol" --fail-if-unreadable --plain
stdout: 5 cm
